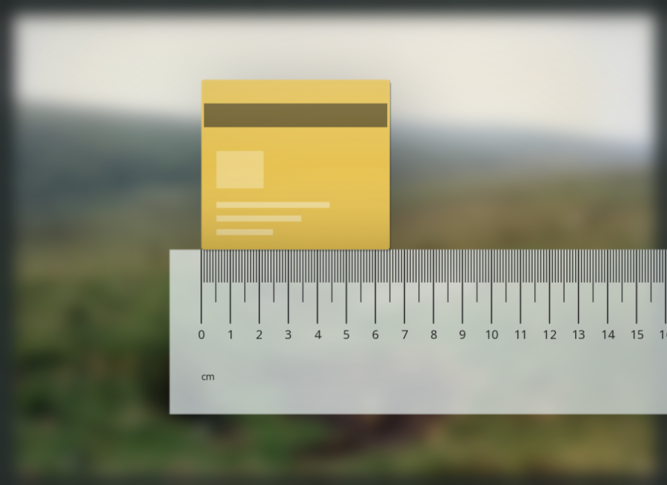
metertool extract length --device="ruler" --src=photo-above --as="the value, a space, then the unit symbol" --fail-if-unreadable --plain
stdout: 6.5 cm
